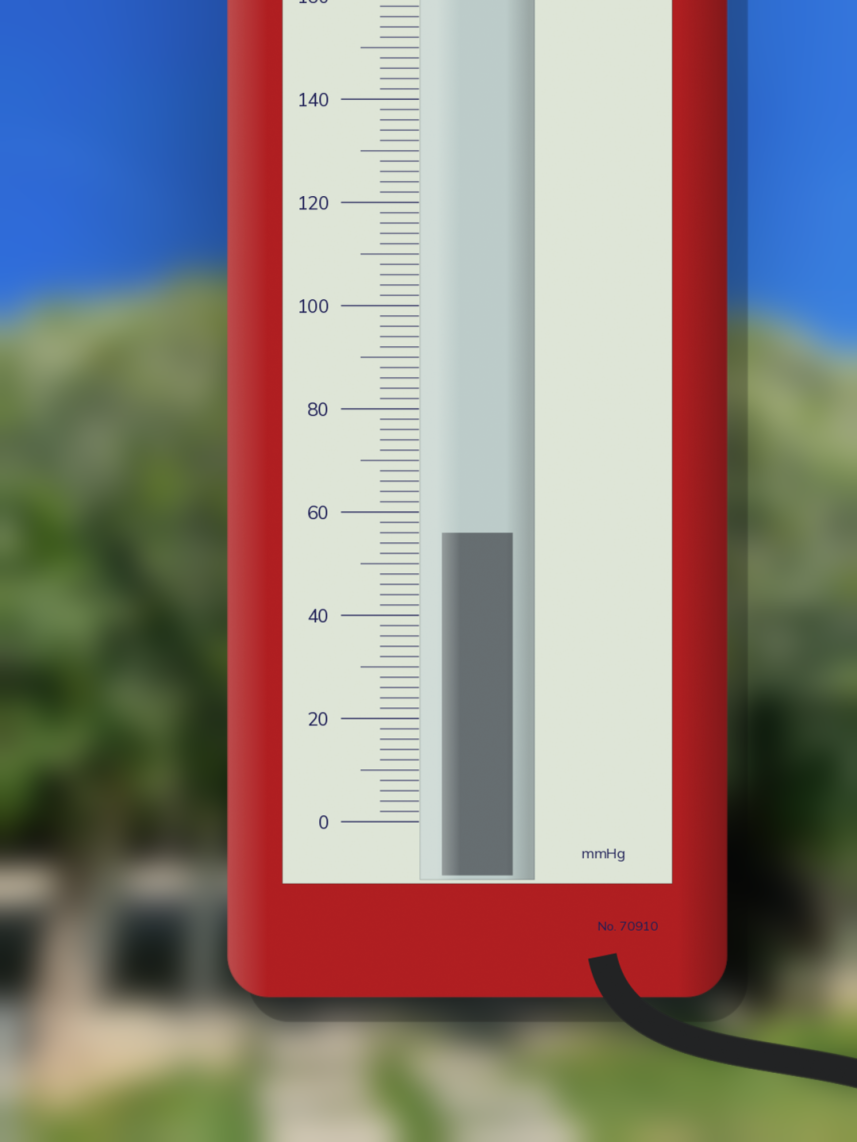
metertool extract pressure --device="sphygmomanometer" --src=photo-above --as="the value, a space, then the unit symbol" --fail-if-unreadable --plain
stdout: 56 mmHg
